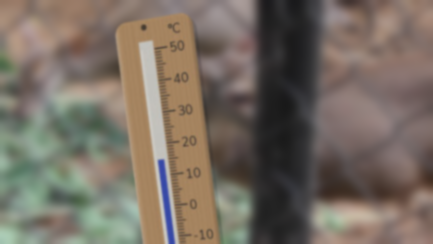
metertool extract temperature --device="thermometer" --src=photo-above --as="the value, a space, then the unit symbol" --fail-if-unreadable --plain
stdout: 15 °C
